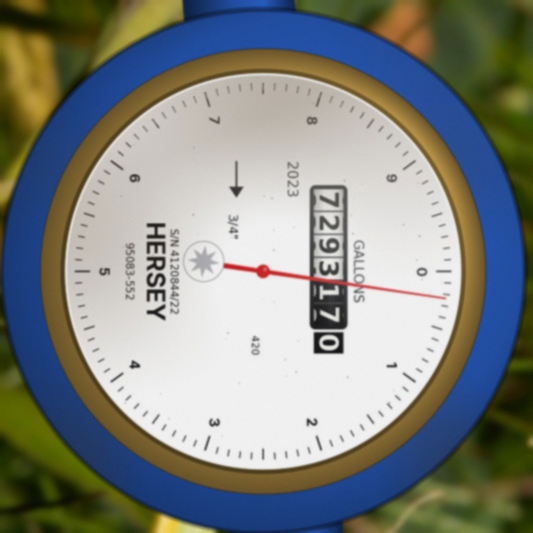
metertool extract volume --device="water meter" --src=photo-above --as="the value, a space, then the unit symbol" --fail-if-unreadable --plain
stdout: 7293170.2 gal
